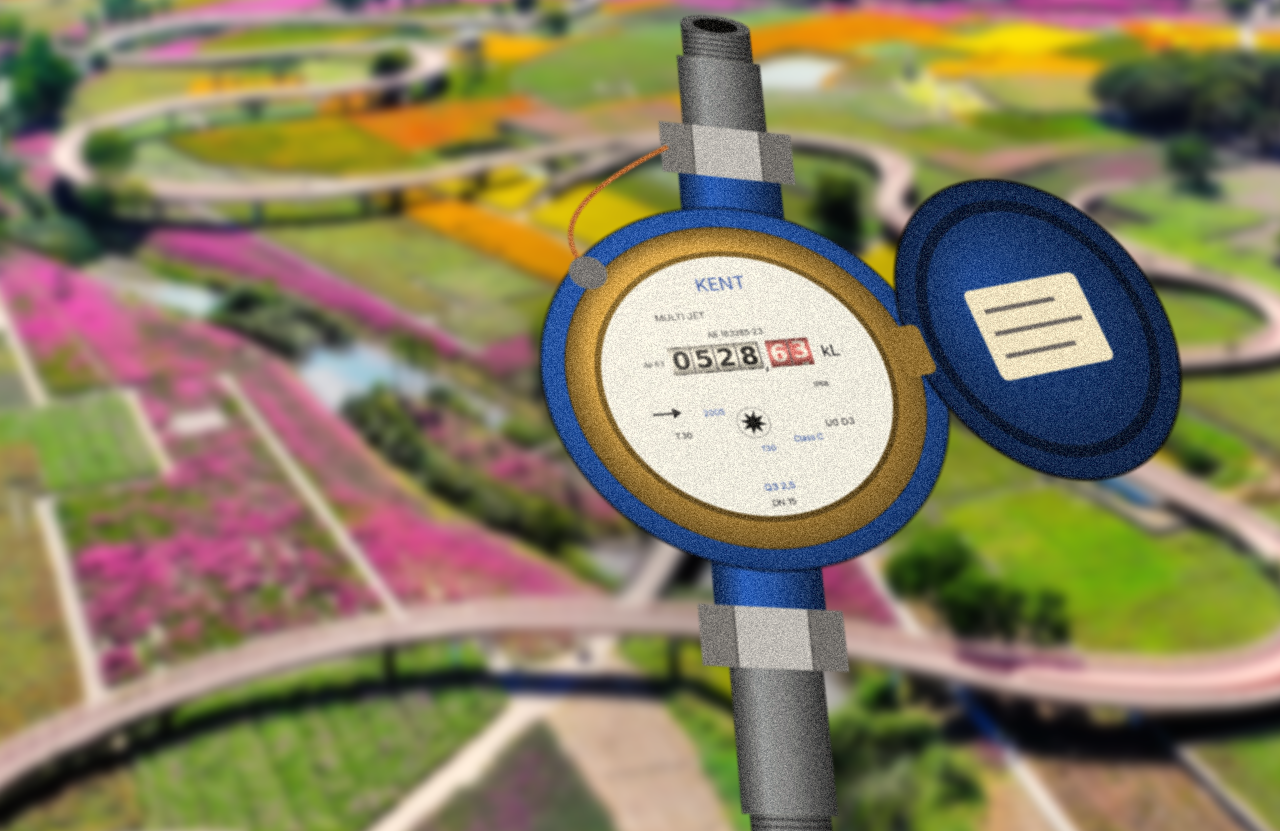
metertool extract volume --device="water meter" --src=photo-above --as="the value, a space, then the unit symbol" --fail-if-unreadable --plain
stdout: 528.63 kL
